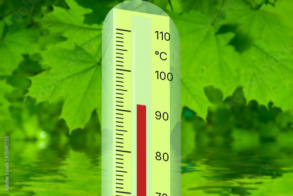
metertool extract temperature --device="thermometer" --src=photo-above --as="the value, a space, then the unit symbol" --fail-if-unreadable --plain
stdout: 92 °C
